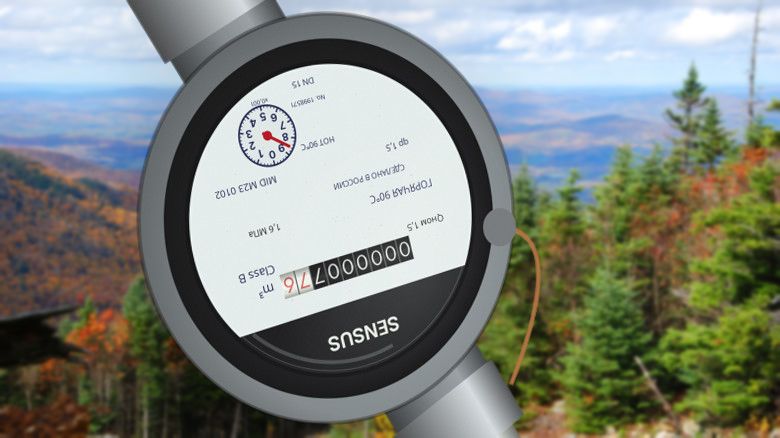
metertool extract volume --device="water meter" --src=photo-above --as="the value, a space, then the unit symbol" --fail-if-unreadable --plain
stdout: 7.768 m³
